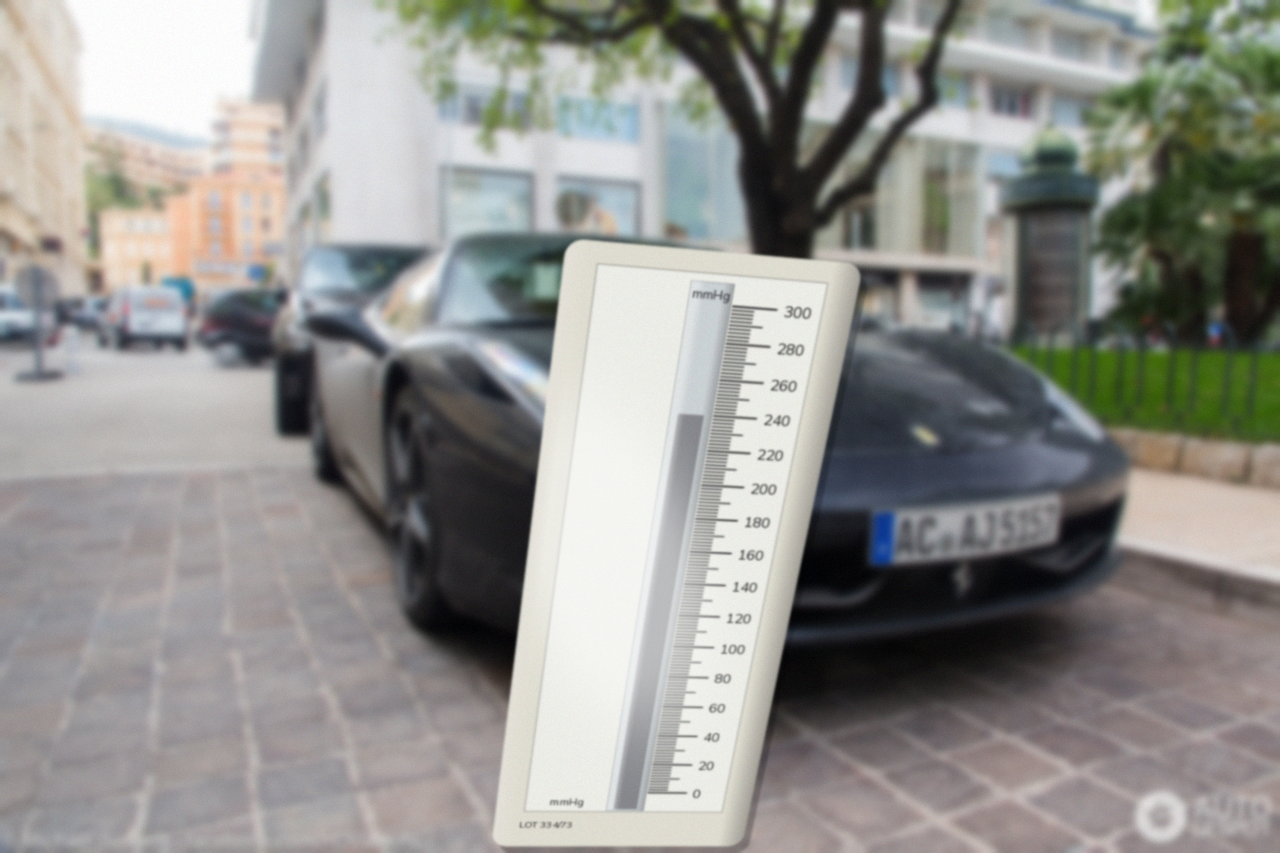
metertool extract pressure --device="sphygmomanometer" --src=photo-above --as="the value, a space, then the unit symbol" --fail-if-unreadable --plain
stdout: 240 mmHg
